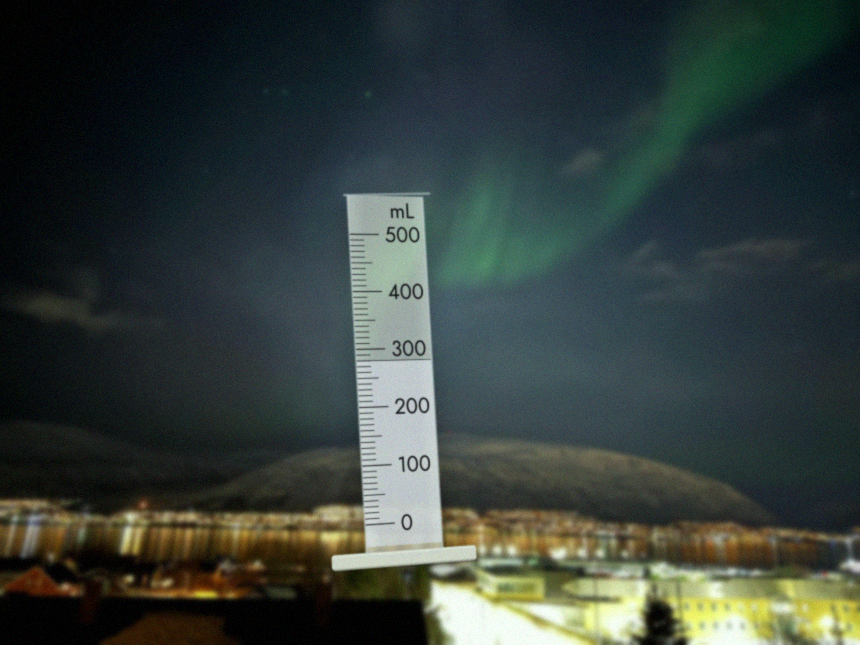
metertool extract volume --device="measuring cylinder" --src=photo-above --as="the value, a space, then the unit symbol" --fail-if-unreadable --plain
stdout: 280 mL
